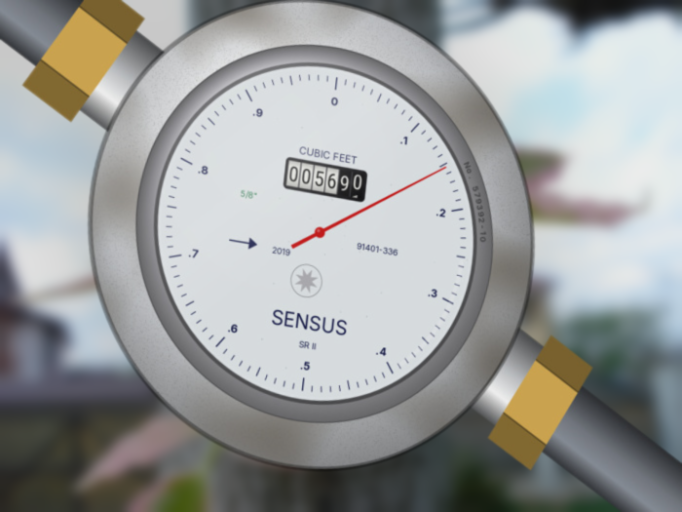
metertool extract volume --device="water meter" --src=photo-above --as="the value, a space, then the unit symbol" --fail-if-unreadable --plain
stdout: 5690.15 ft³
